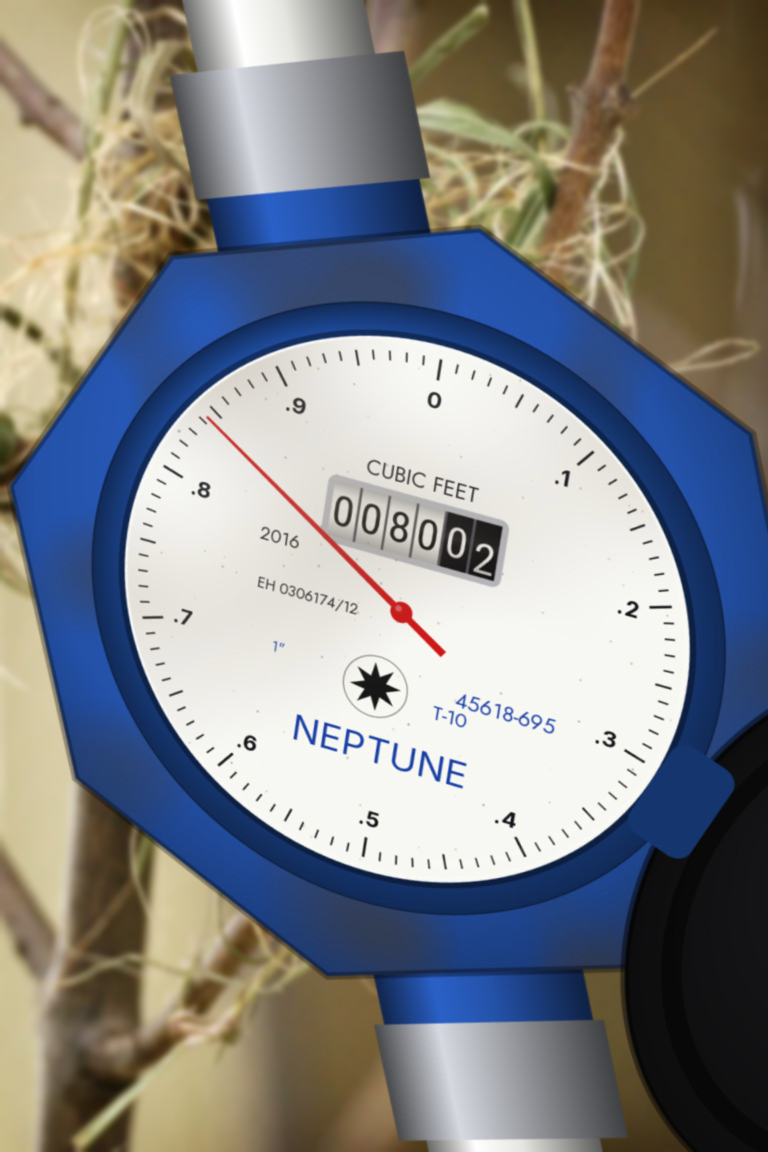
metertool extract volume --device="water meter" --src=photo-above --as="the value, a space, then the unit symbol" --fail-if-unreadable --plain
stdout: 8001.84 ft³
